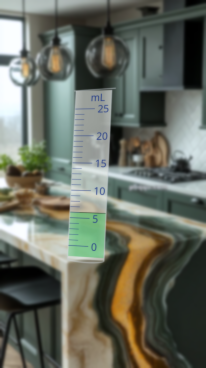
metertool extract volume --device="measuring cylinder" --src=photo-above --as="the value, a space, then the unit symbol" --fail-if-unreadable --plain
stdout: 6 mL
